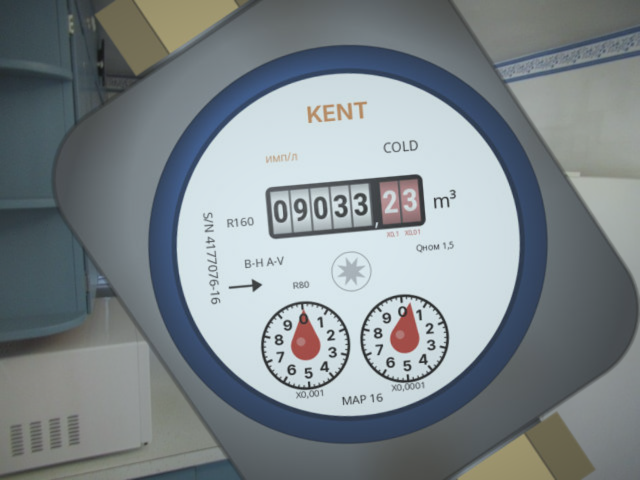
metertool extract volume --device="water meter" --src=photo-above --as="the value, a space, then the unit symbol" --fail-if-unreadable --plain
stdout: 9033.2300 m³
